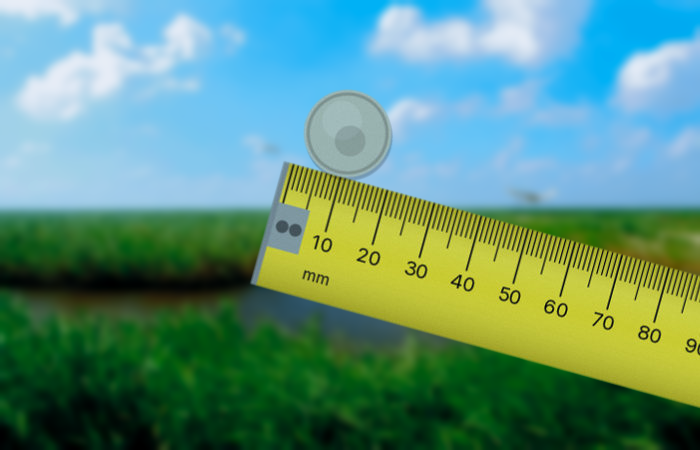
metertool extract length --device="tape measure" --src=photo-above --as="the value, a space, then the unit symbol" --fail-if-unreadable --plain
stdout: 18 mm
